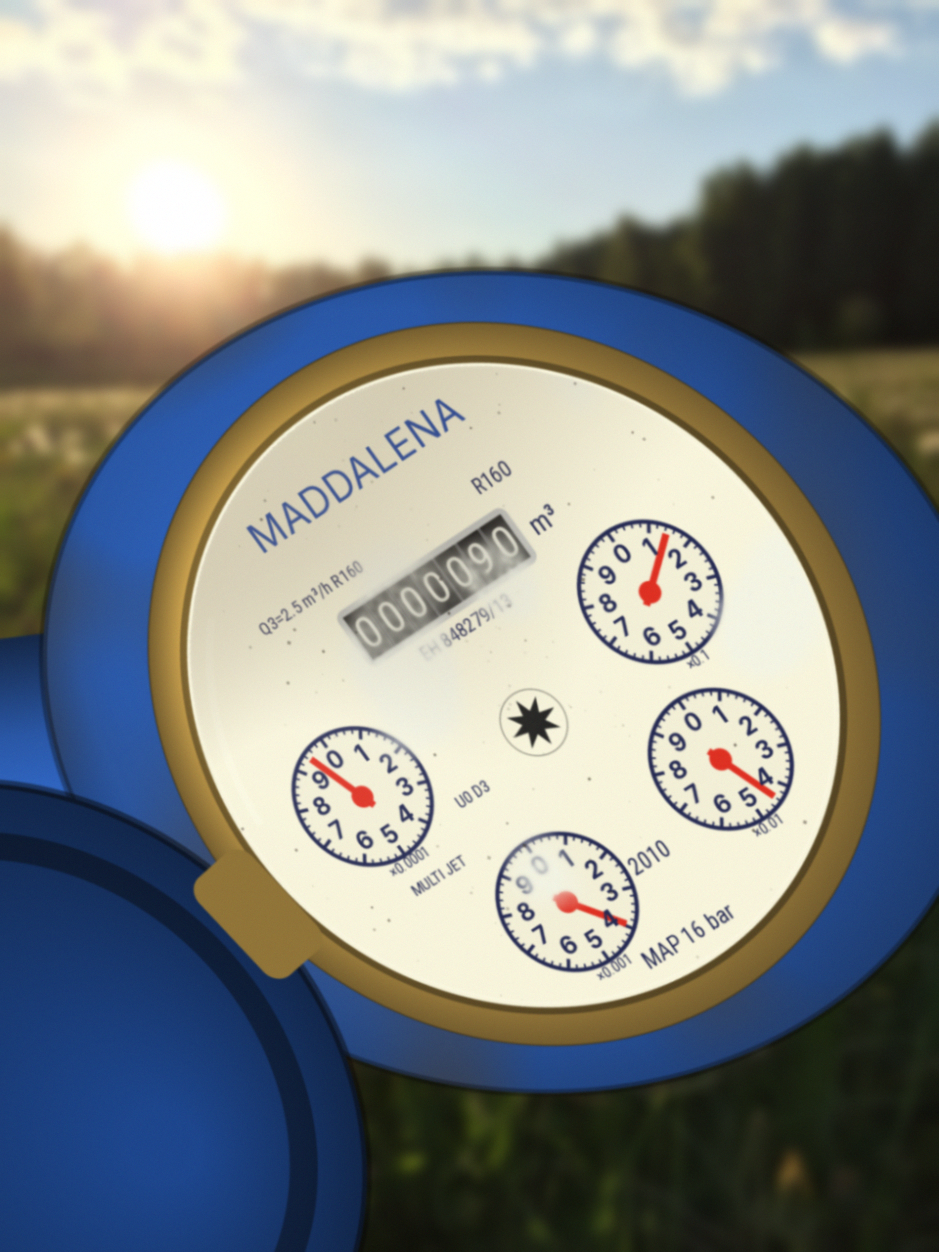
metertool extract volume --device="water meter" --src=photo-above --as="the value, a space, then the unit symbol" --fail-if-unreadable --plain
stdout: 90.1439 m³
